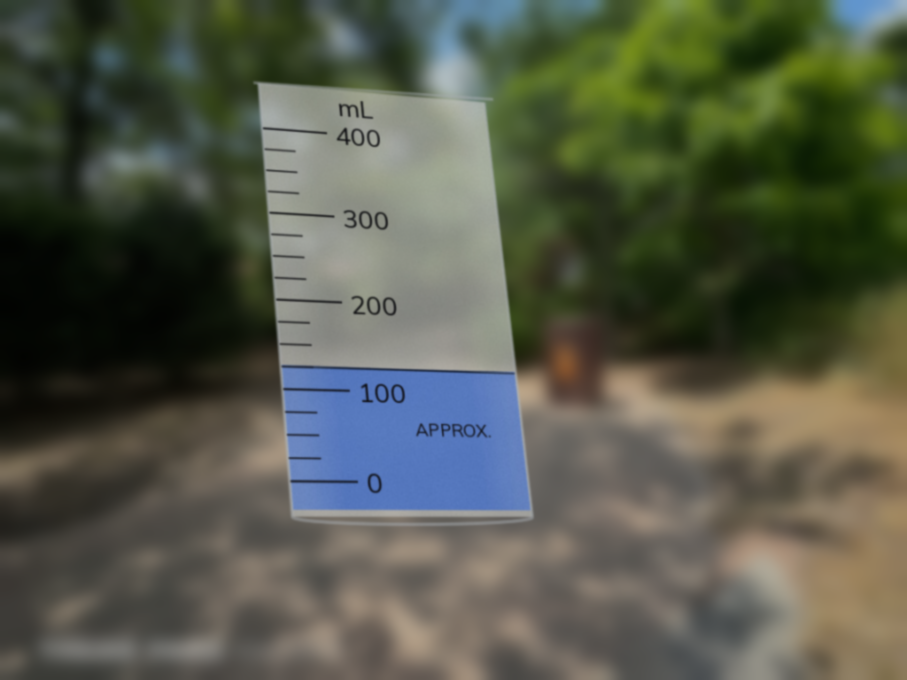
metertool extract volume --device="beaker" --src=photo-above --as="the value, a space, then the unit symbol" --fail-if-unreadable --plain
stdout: 125 mL
